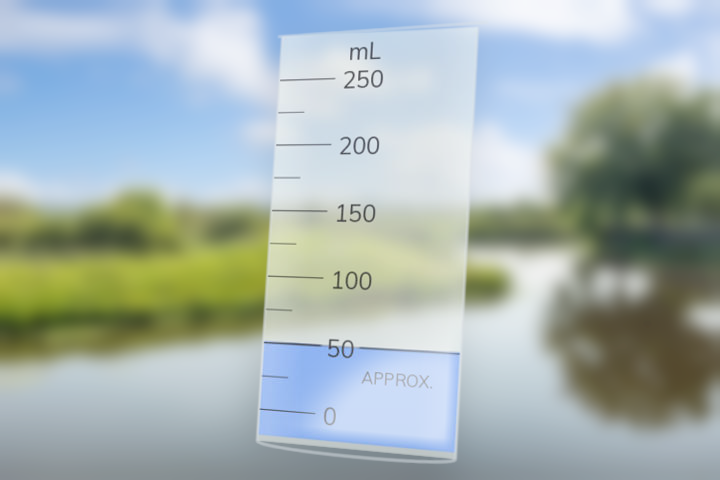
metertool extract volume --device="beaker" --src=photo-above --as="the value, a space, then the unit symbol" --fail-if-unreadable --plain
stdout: 50 mL
